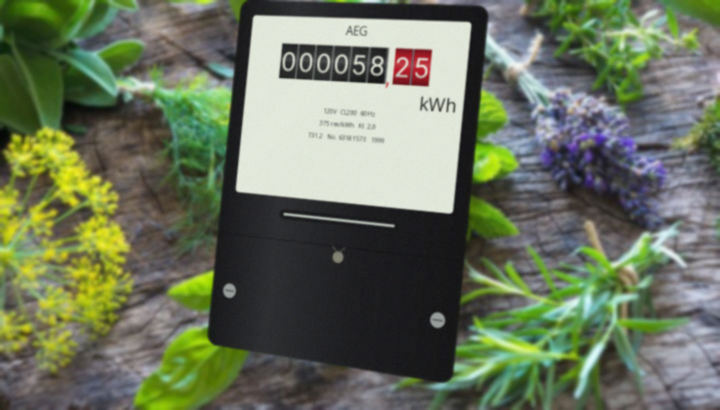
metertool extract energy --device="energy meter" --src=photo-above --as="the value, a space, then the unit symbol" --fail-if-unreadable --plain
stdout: 58.25 kWh
